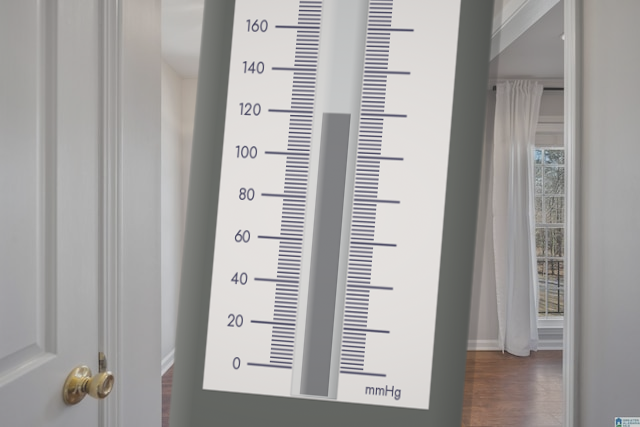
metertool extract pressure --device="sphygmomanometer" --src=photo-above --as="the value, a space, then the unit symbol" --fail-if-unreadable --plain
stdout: 120 mmHg
